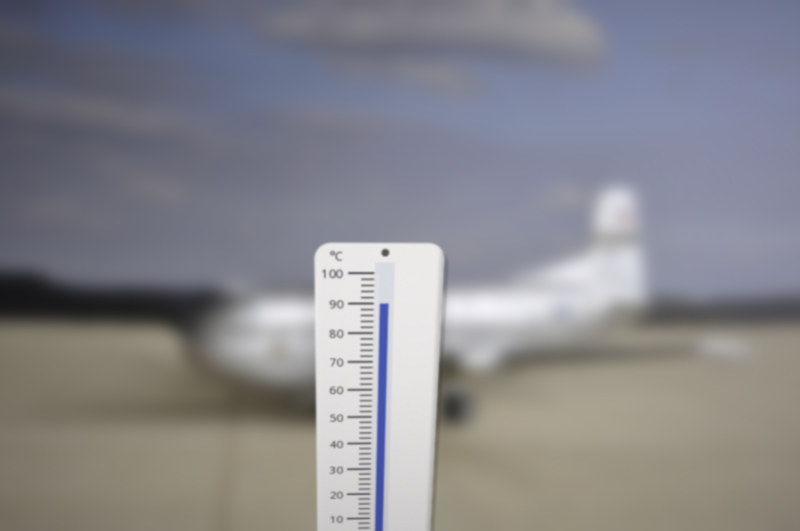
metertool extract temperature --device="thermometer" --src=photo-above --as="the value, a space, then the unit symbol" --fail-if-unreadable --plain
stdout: 90 °C
